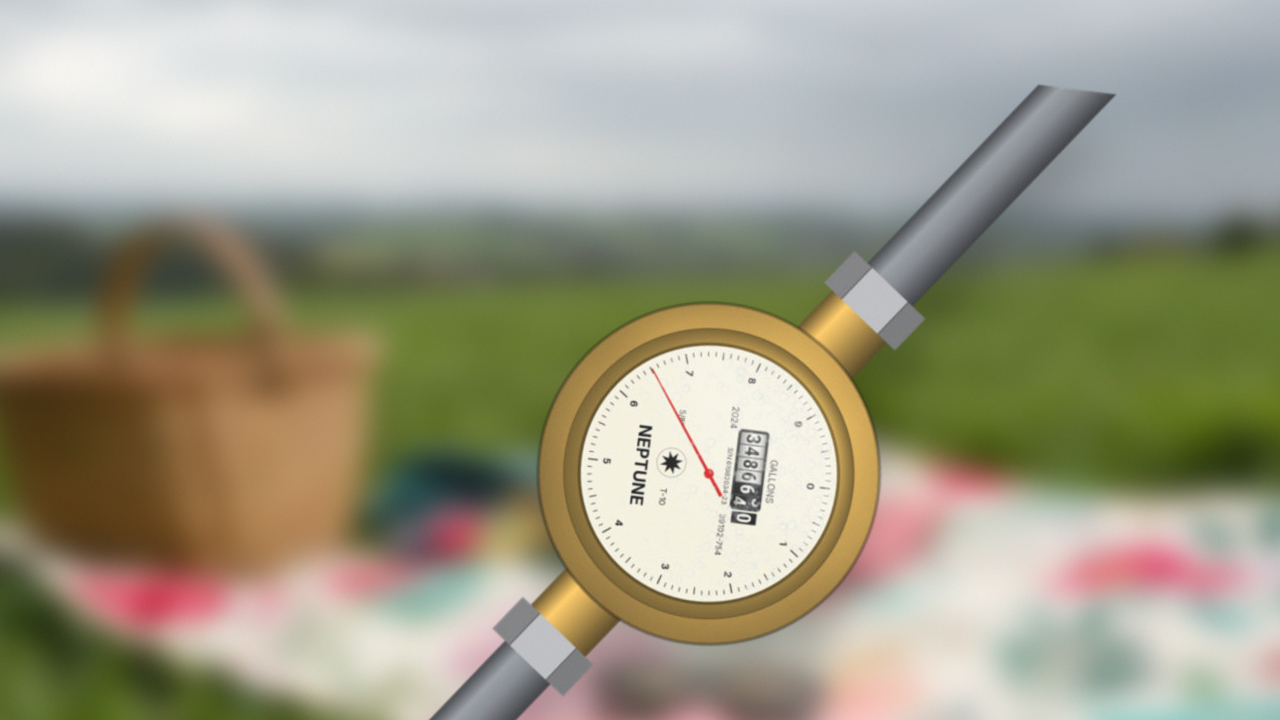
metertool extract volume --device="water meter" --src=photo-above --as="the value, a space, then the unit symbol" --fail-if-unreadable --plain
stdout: 3486636.5 gal
